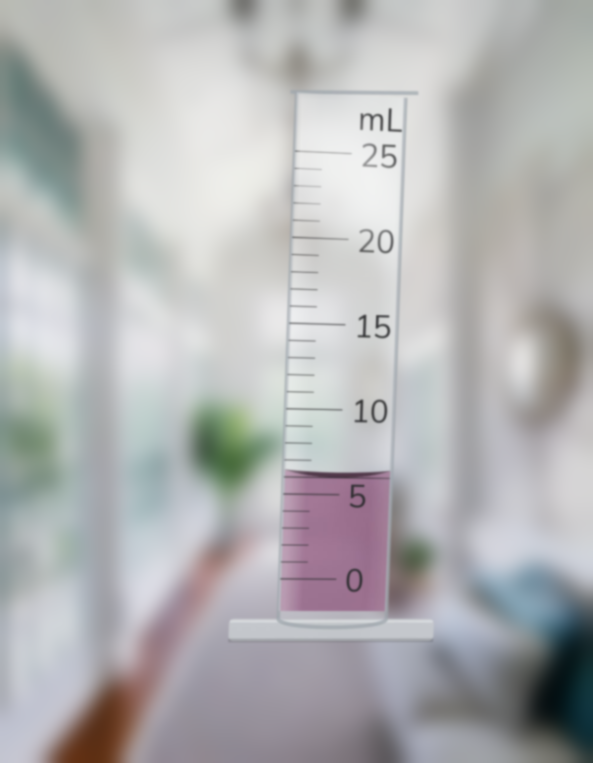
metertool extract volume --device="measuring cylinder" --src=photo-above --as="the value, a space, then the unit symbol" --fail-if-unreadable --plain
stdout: 6 mL
